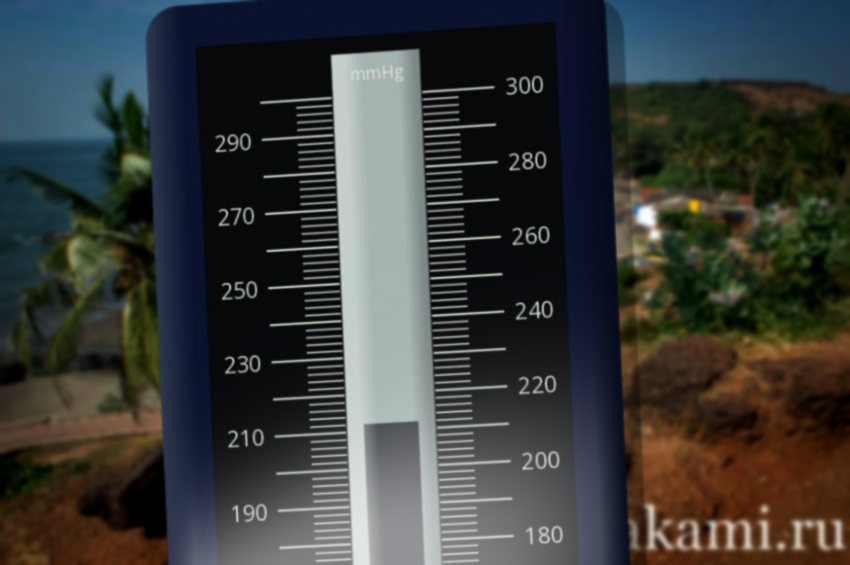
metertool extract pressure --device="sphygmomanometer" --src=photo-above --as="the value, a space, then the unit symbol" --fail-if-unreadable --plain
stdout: 212 mmHg
